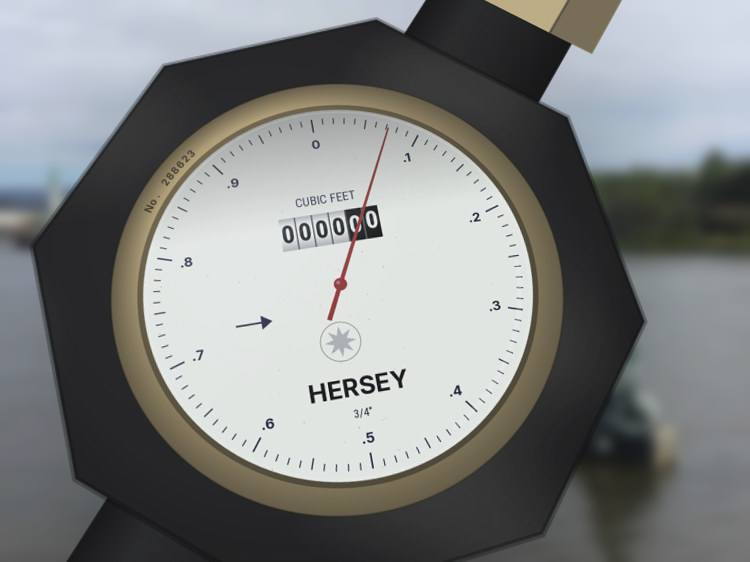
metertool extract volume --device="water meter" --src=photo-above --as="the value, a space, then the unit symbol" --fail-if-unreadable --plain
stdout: 0.07 ft³
